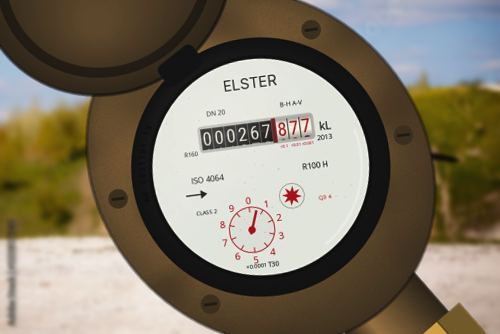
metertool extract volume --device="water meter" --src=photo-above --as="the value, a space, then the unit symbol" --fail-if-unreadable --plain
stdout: 267.8770 kL
